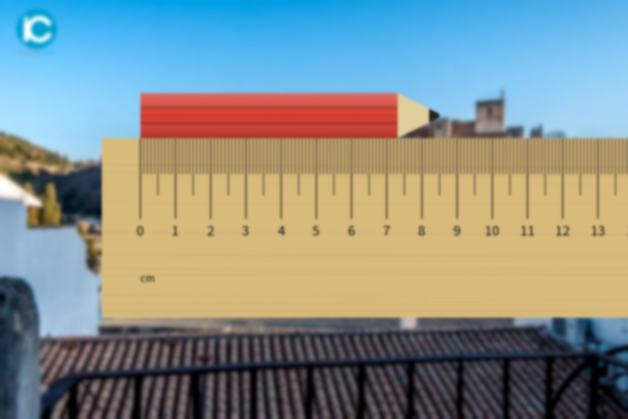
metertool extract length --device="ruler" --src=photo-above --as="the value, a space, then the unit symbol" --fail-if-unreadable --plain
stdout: 8.5 cm
